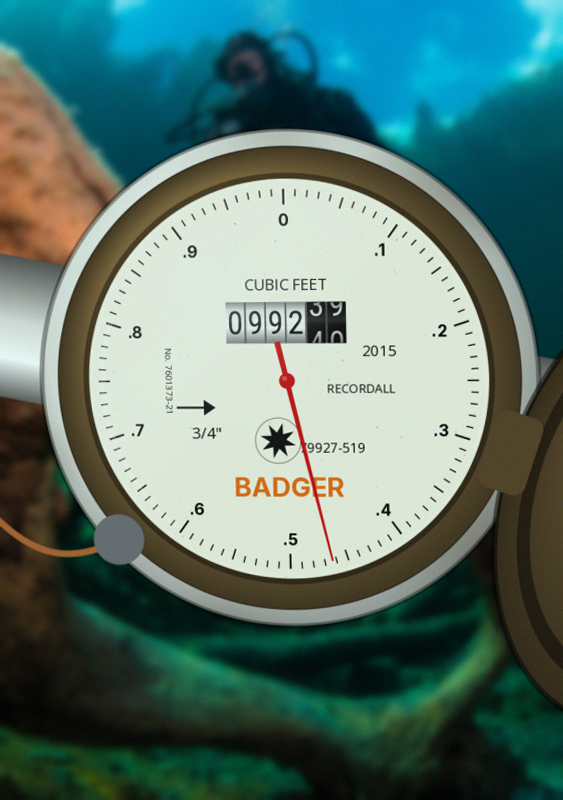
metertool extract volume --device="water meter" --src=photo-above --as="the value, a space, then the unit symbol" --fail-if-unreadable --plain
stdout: 99239.46 ft³
